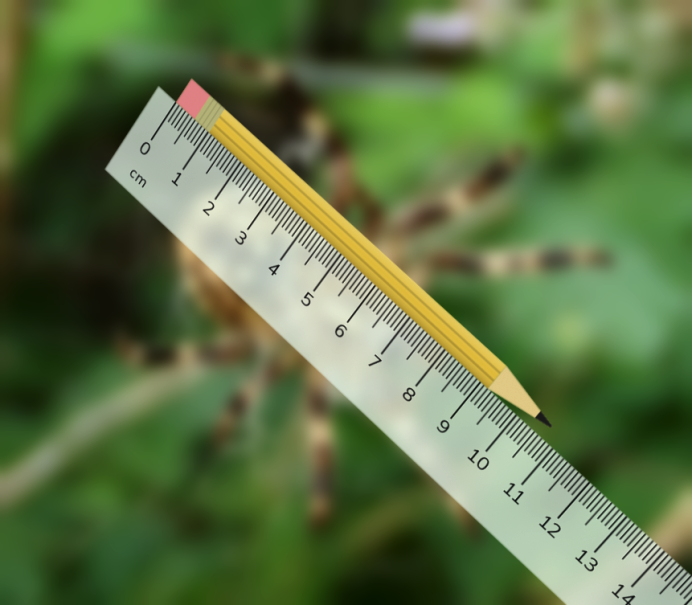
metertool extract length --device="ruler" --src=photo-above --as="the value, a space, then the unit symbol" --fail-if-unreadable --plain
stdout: 10.7 cm
